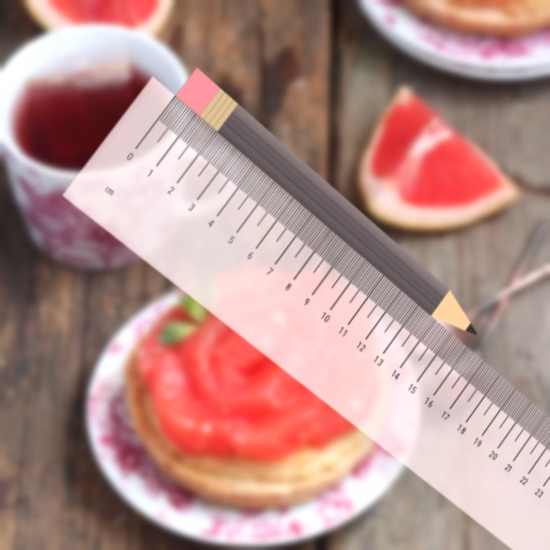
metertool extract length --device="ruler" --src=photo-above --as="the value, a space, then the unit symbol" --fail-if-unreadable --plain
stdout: 16 cm
